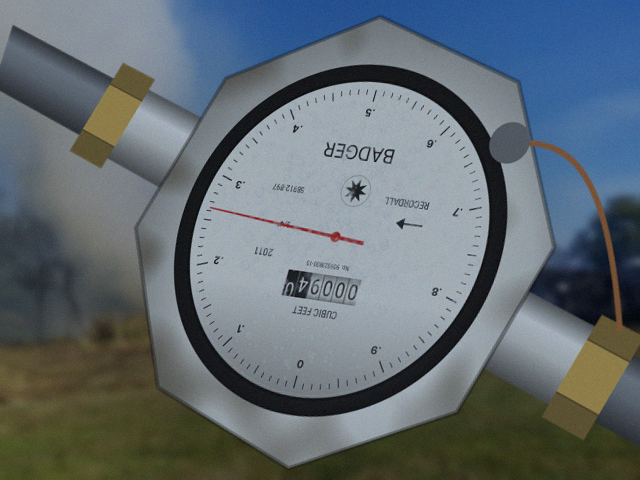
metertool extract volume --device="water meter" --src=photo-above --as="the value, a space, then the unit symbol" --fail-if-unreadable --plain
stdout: 940.26 ft³
